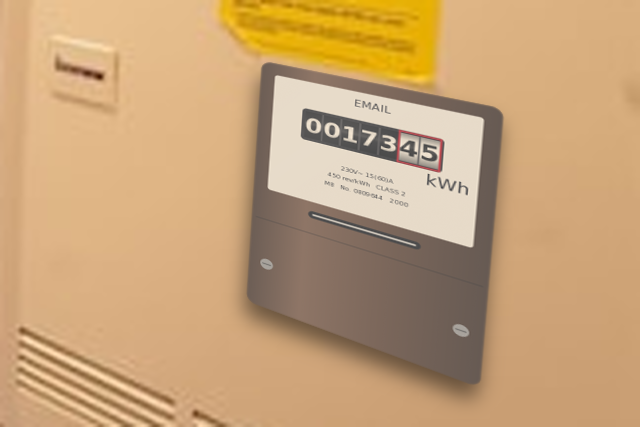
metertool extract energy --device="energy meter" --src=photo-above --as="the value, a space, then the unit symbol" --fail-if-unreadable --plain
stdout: 173.45 kWh
